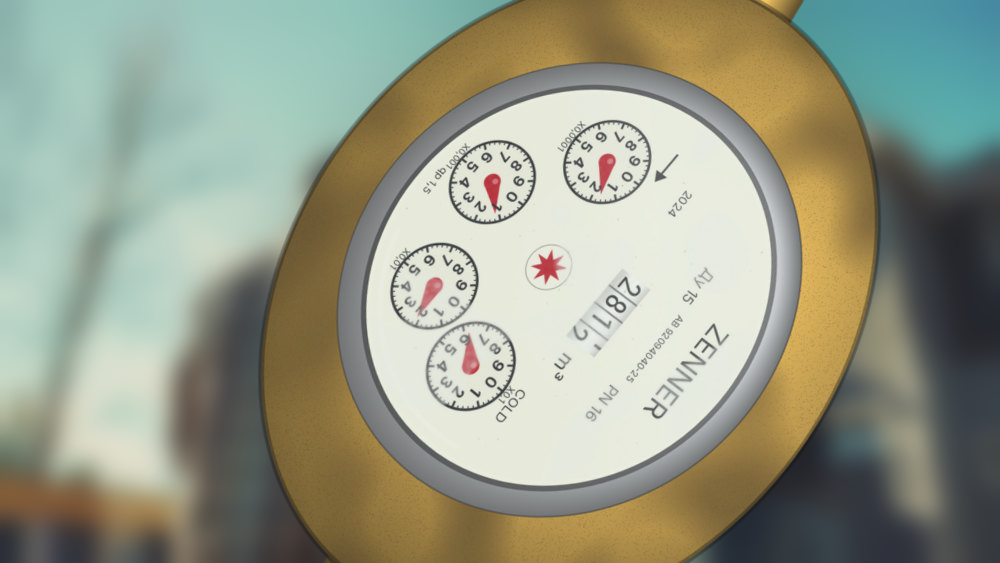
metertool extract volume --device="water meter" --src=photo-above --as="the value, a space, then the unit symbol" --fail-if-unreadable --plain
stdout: 2811.6211 m³
